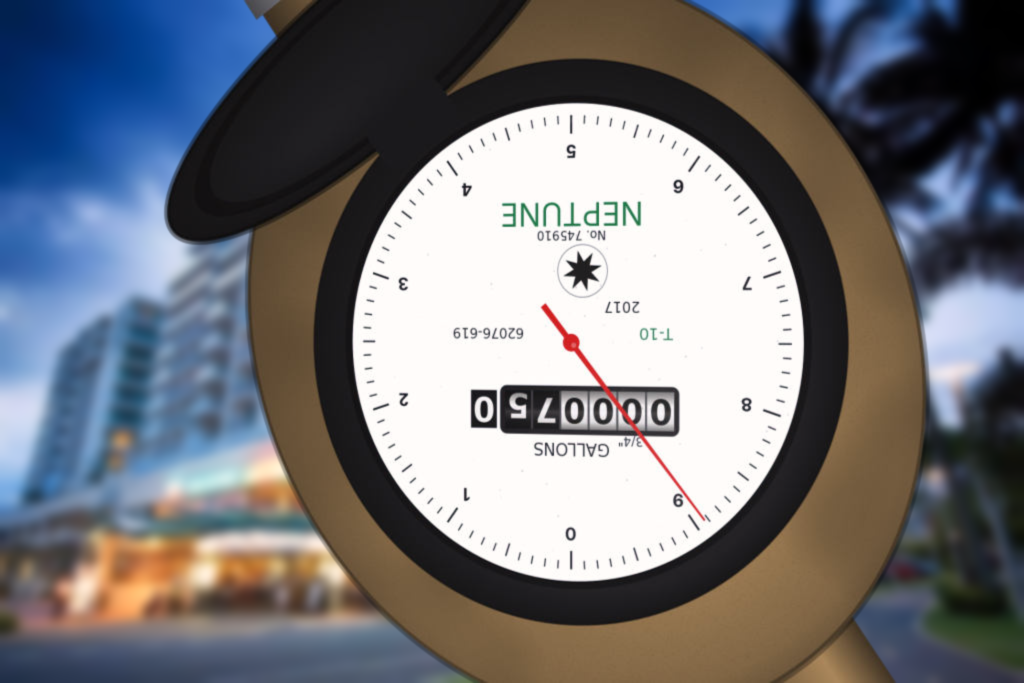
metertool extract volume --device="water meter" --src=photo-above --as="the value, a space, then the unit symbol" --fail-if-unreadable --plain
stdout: 748.9 gal
